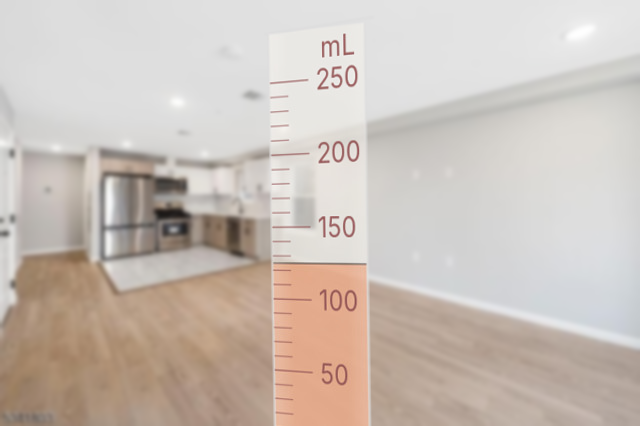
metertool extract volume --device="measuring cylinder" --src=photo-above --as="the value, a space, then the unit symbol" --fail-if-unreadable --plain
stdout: 125 mL
